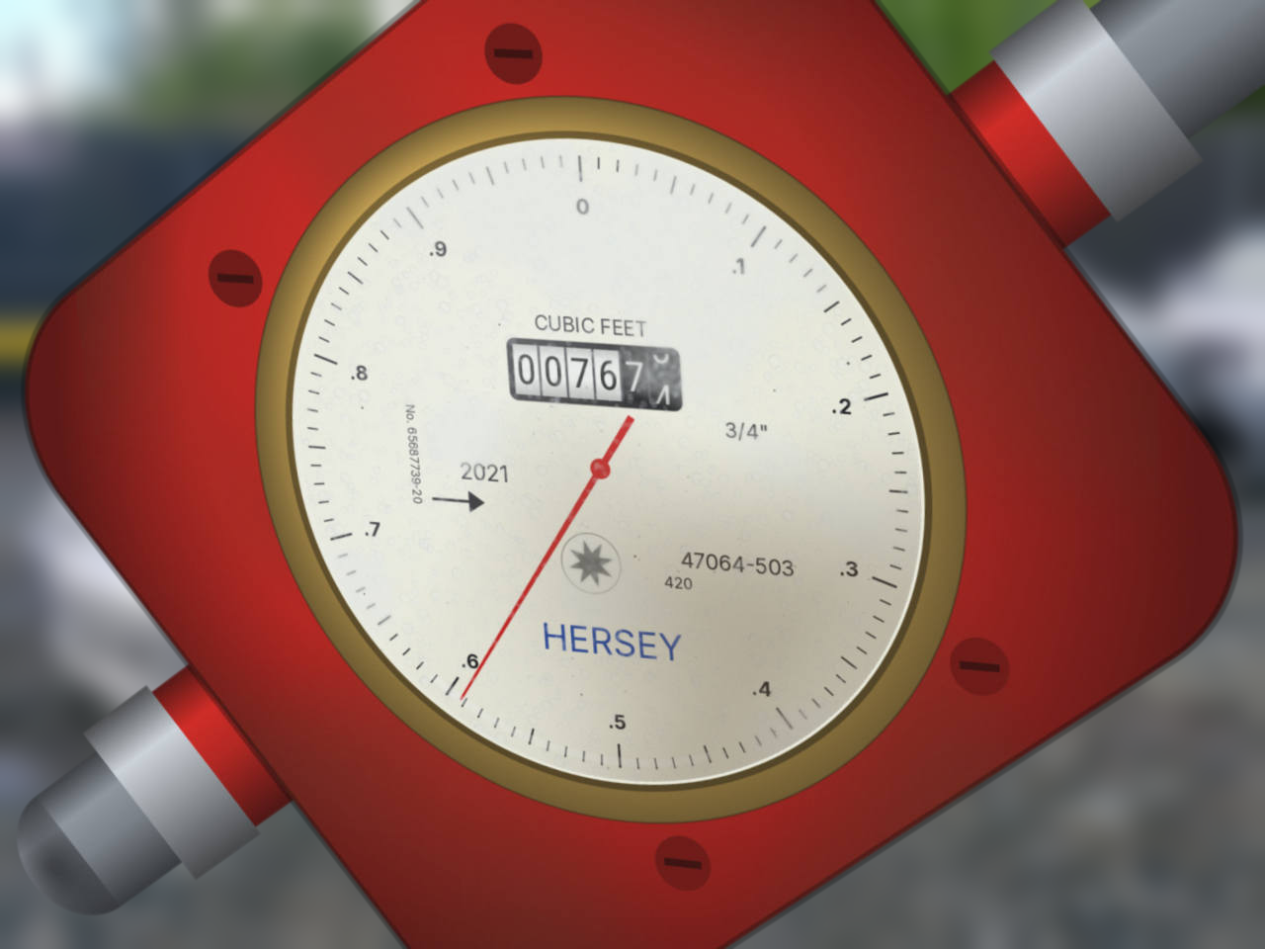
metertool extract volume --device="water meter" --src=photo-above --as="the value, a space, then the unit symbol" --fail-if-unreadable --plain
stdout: 7673.59 ft³
